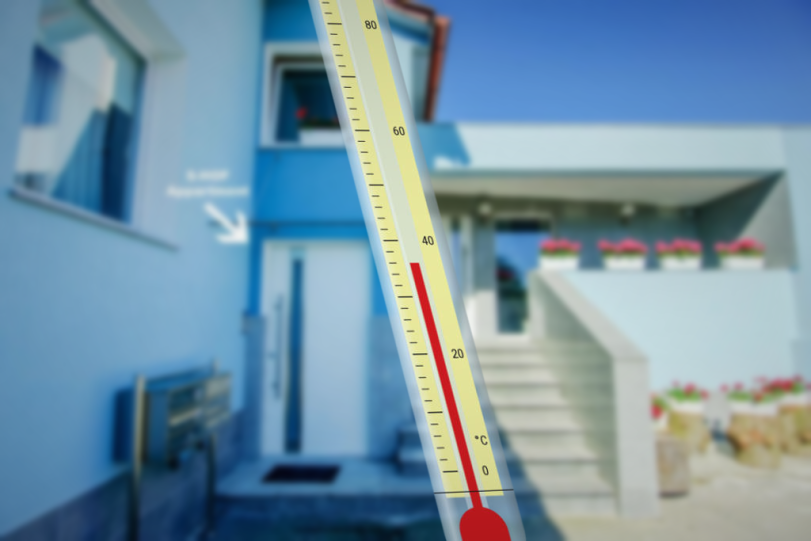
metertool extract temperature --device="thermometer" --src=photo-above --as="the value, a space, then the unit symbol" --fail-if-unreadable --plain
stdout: 36 °C
